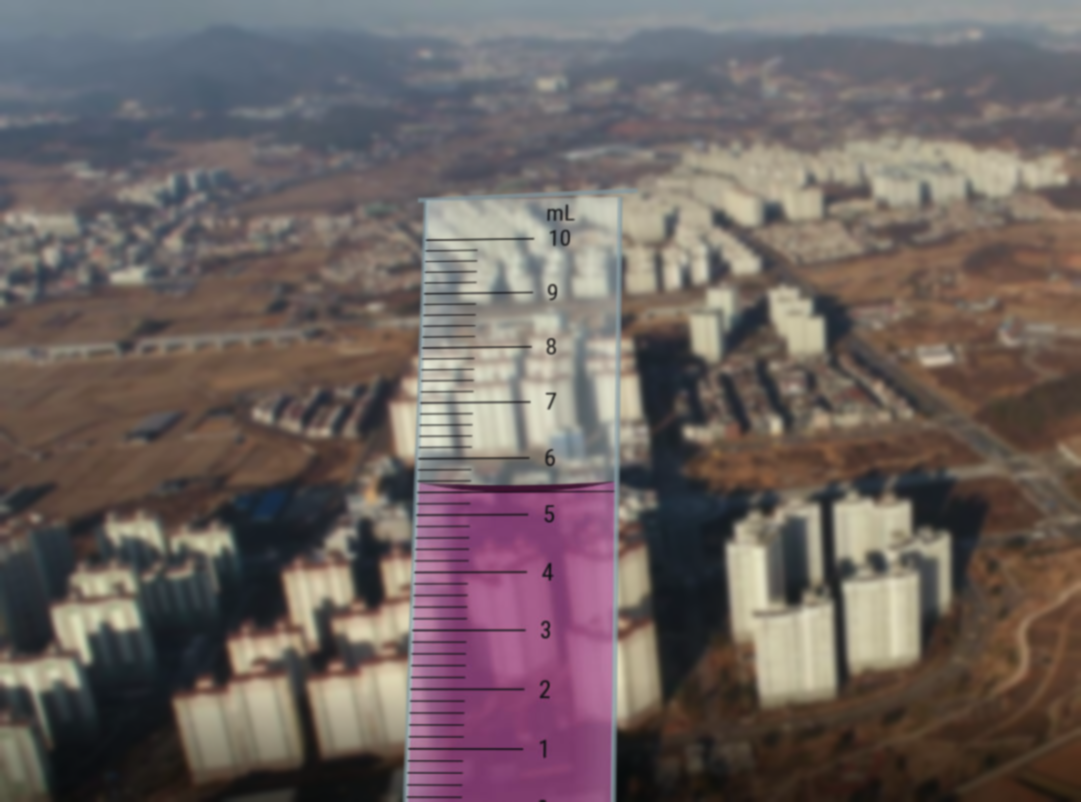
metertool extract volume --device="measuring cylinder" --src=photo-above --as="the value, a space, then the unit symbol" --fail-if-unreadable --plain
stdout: 5.4 mL
